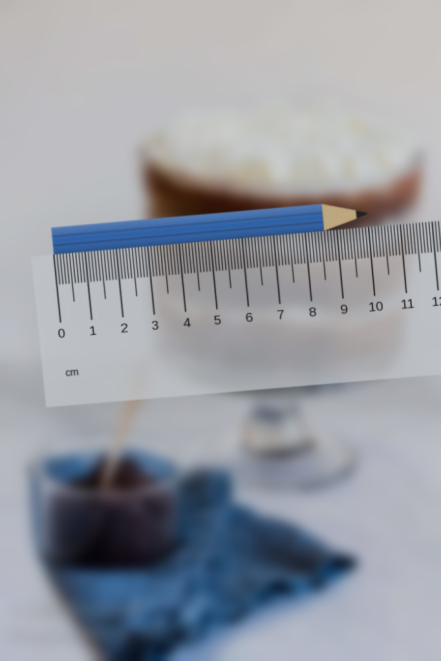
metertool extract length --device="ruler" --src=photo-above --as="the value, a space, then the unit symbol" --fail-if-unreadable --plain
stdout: 10 cm
